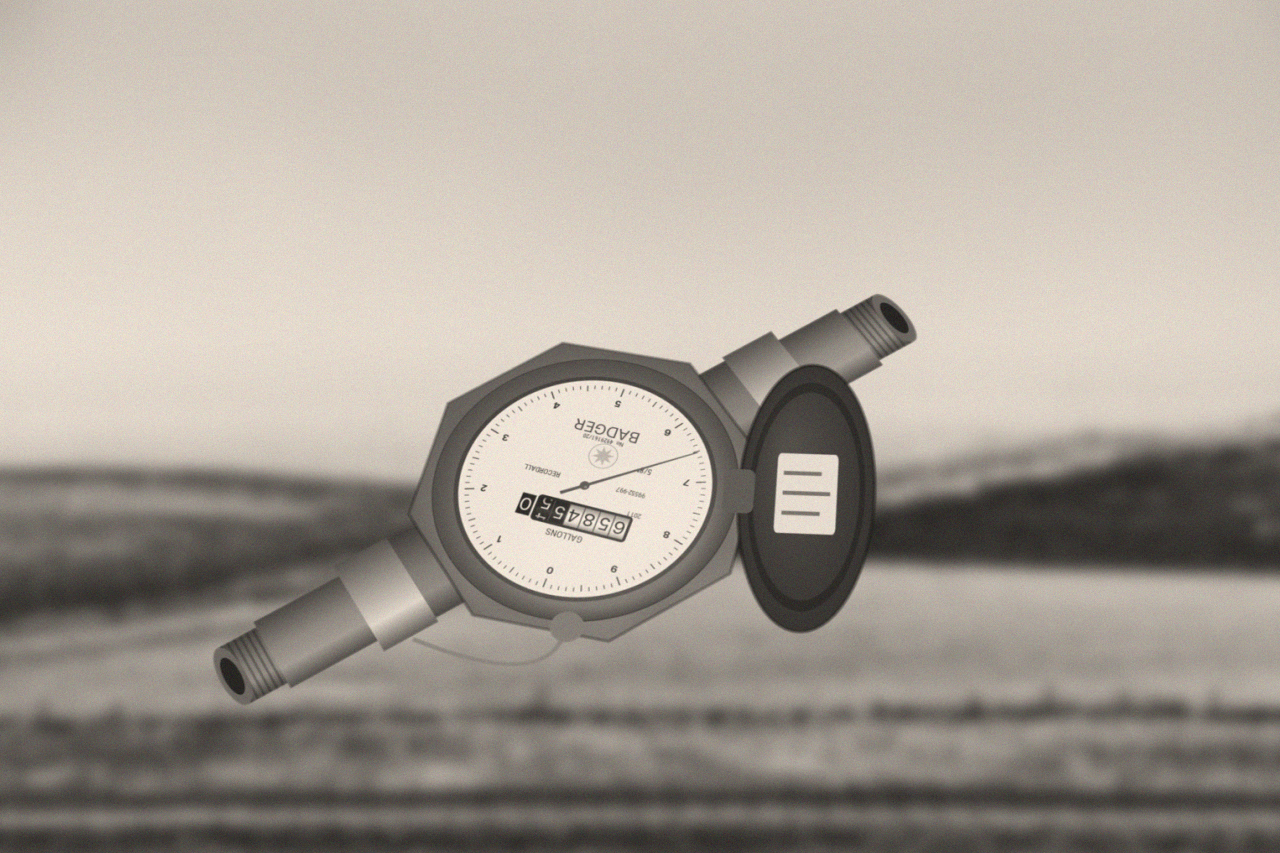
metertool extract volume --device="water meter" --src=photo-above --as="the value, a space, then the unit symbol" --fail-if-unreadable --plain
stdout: 6584546.5 gal
